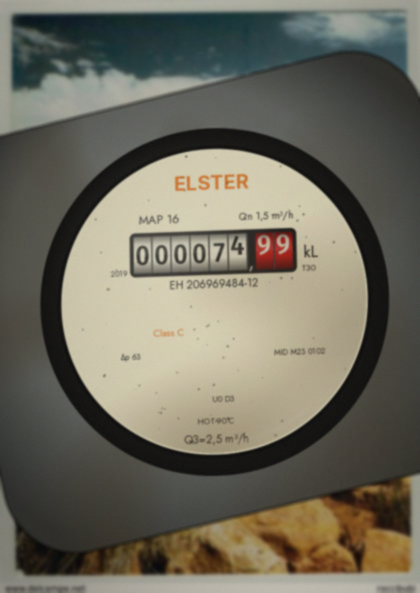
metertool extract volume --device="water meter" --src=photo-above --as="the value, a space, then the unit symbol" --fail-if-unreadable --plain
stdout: 74.99 kL
